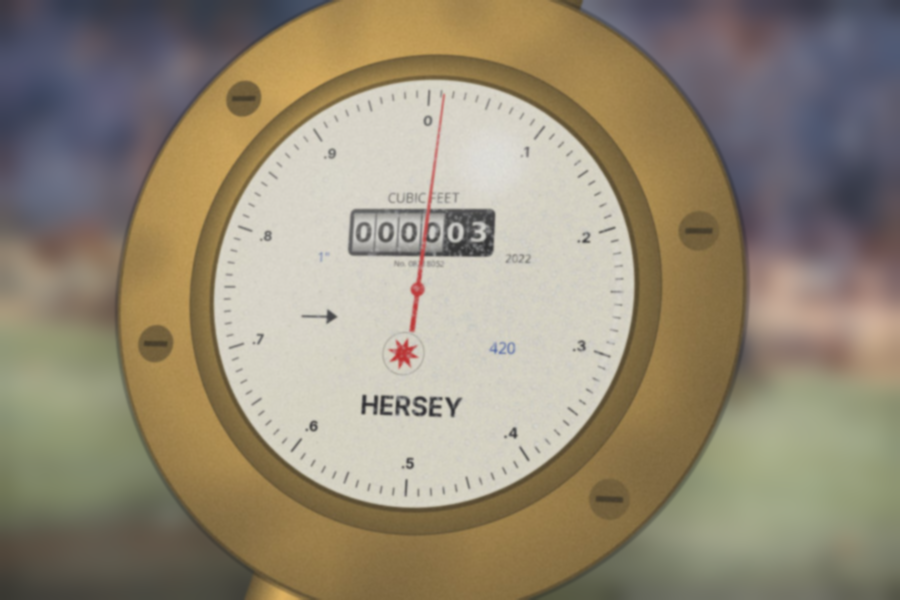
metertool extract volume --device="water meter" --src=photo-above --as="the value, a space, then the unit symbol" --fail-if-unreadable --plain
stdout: 3.01 ft³
